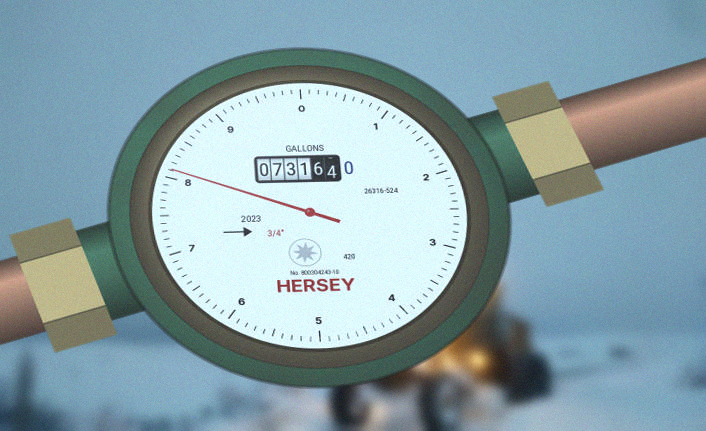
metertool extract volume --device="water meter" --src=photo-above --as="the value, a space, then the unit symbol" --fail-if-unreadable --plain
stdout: 731638.1 gal
